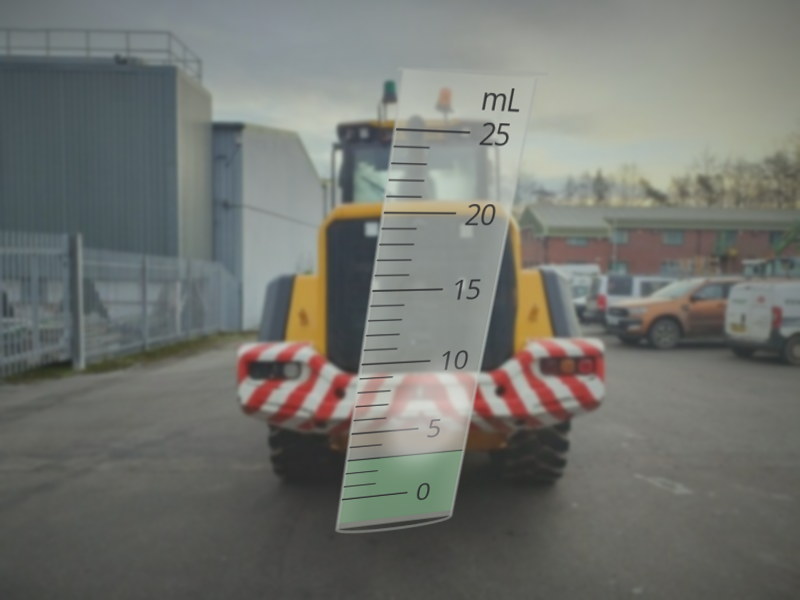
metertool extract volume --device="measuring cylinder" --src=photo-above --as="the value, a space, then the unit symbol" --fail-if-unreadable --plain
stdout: 3 mL
